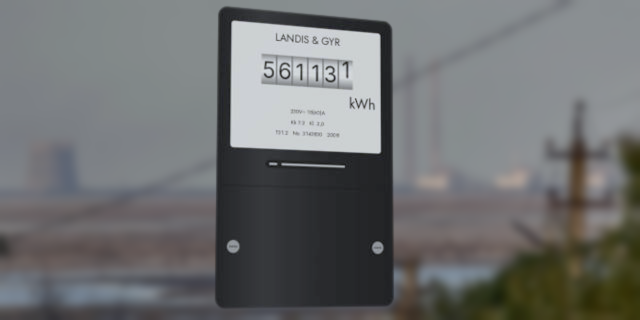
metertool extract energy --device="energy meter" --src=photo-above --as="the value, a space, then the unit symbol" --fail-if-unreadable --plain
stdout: 561131 kWh
